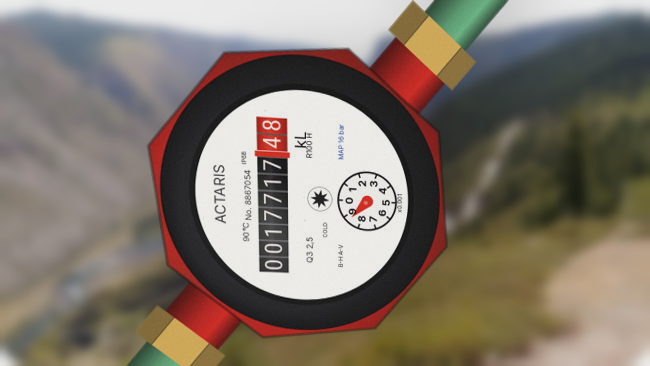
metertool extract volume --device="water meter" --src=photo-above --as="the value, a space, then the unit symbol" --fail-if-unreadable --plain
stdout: 17717.488 kL
